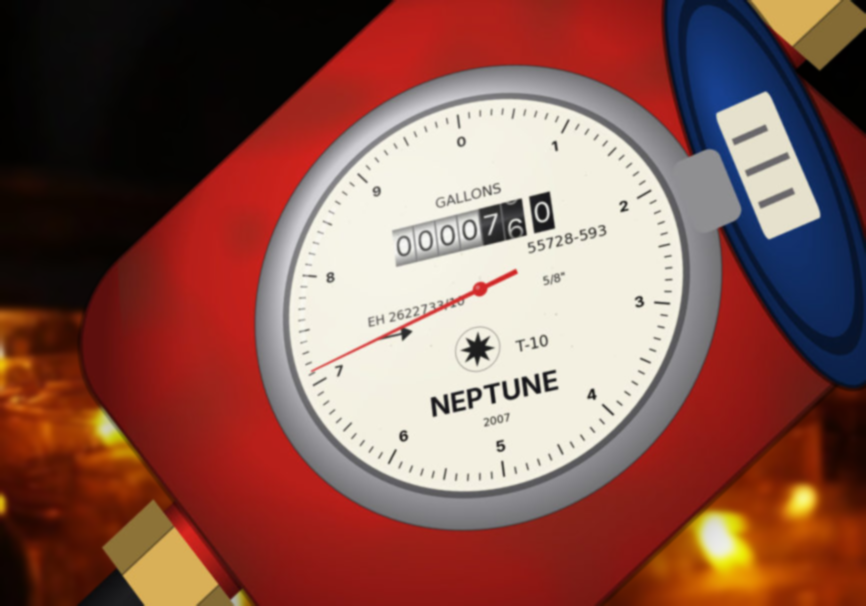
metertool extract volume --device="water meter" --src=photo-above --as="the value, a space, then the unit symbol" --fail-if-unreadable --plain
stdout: 757.1 gal
